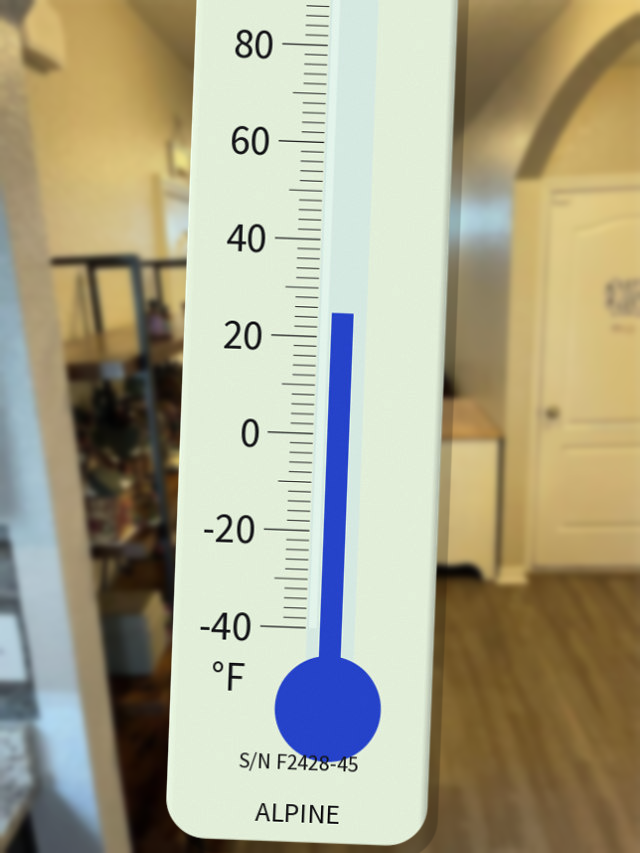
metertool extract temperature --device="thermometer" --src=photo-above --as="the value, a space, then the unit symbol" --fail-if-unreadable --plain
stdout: 25 °F
